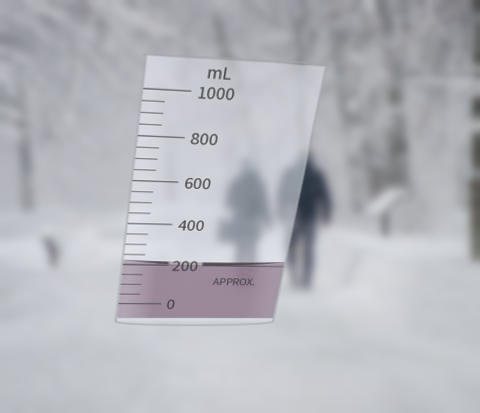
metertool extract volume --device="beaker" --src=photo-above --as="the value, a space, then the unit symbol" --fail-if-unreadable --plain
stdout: 200 mL
